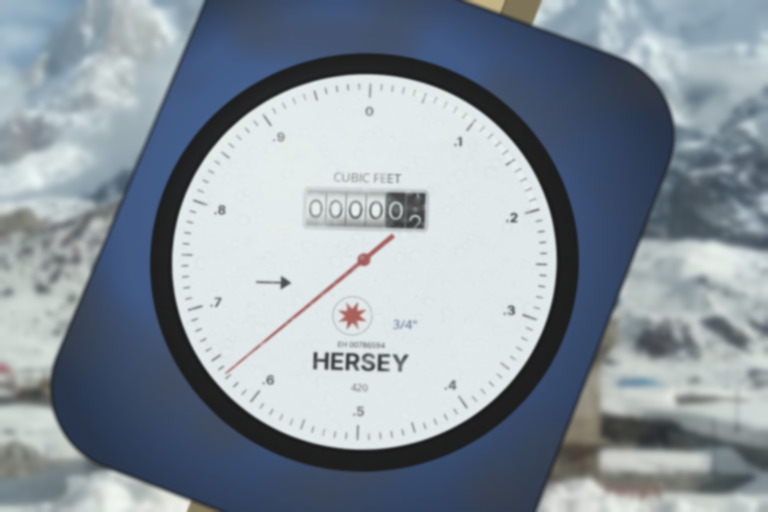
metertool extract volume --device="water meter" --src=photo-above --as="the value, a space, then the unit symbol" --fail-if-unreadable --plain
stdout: 1.63 ft³
